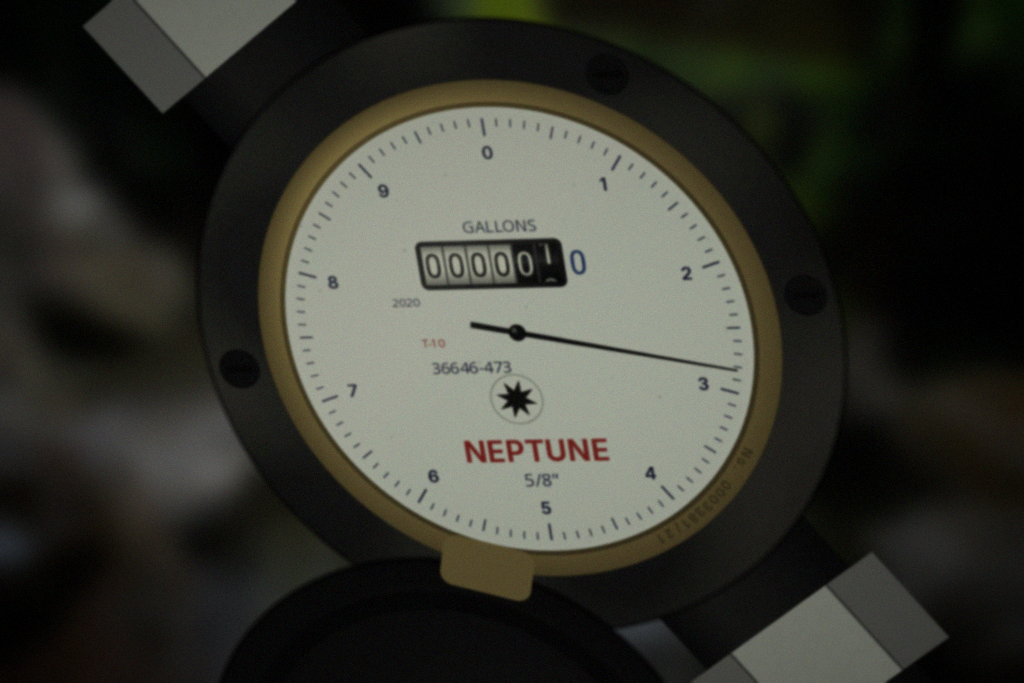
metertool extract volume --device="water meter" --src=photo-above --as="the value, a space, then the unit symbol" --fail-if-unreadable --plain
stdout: 12.8 gal
